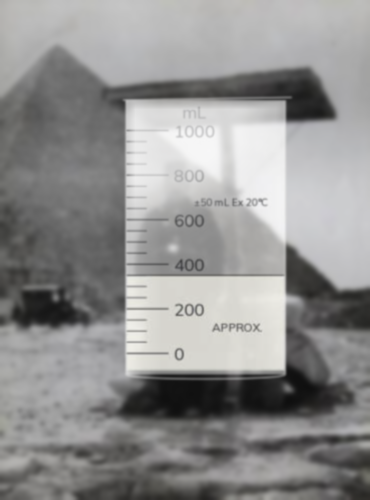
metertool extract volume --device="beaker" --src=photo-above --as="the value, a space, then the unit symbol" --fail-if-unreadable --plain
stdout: 350 mL
